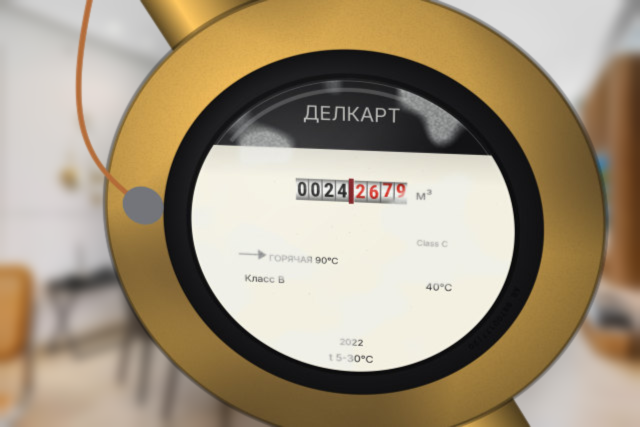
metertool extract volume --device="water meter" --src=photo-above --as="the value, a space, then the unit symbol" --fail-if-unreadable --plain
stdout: 24.2679 m³
